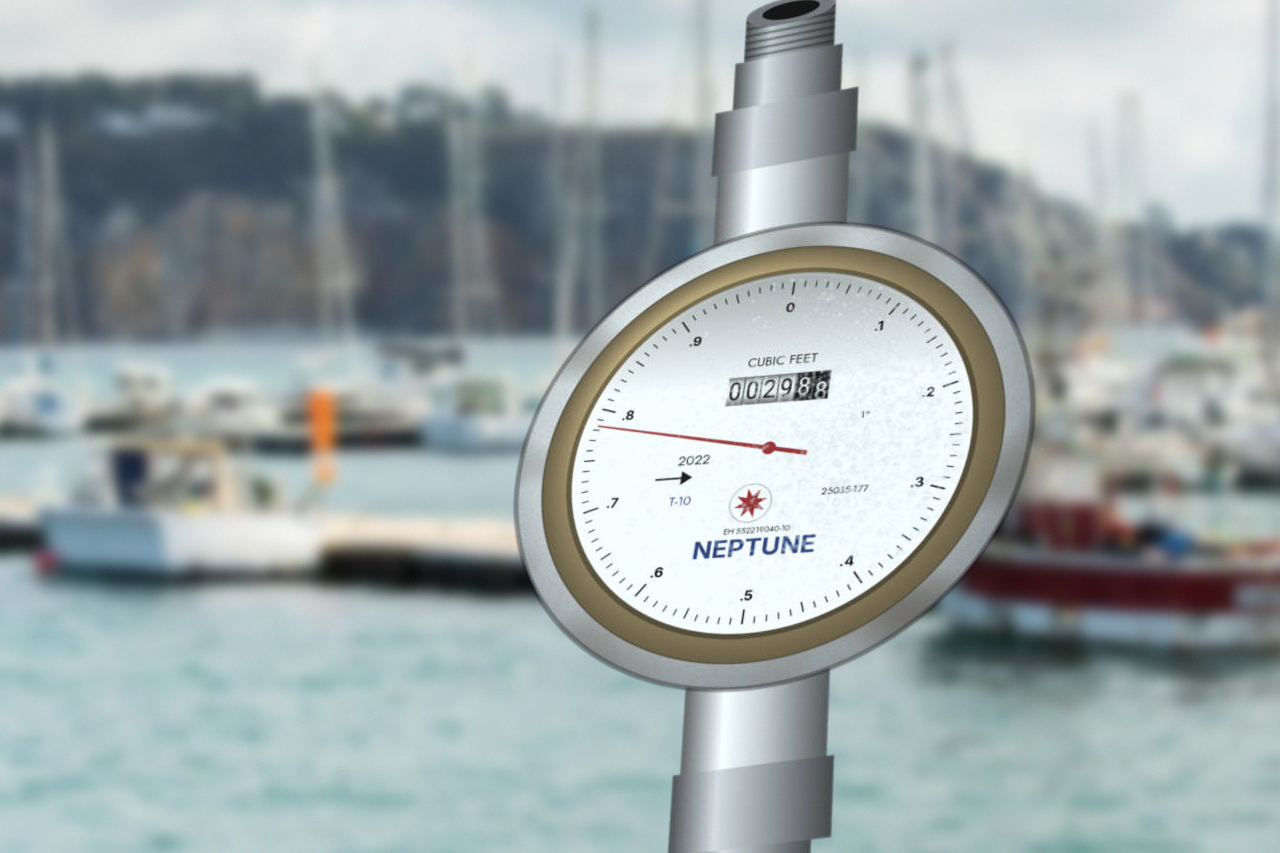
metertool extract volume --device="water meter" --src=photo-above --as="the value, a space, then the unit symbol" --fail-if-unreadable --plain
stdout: 2987.78 ft³
